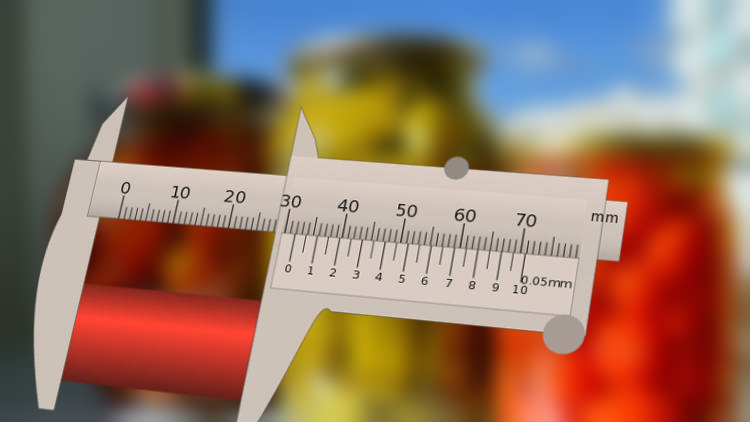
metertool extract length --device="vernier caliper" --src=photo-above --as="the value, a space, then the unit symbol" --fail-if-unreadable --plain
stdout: 31.8 mm
